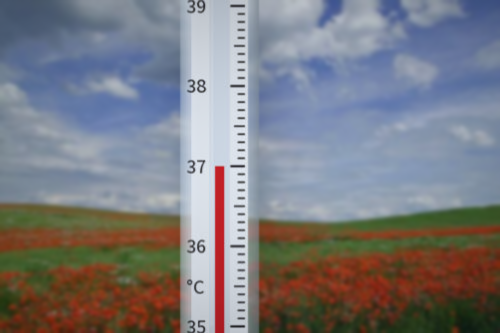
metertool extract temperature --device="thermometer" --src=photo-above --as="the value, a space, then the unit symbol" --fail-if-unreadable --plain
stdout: 37 °C
